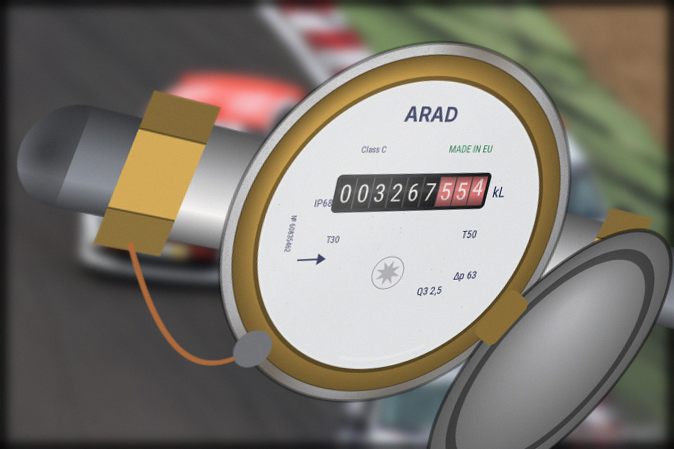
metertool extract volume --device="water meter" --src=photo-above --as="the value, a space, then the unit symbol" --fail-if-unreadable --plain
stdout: 3267.554 kL
